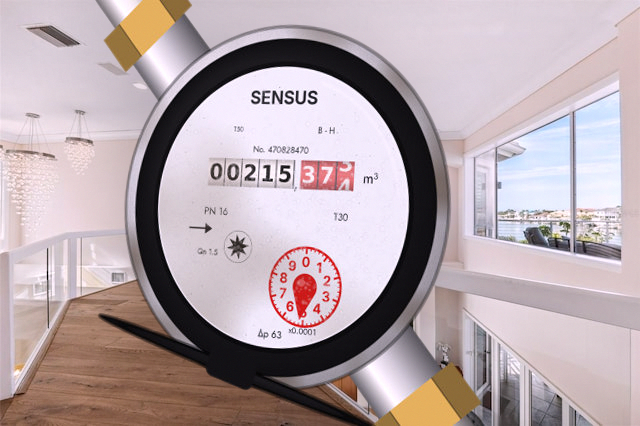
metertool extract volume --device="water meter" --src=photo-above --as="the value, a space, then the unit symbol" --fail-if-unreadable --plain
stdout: 215.3735 m³
